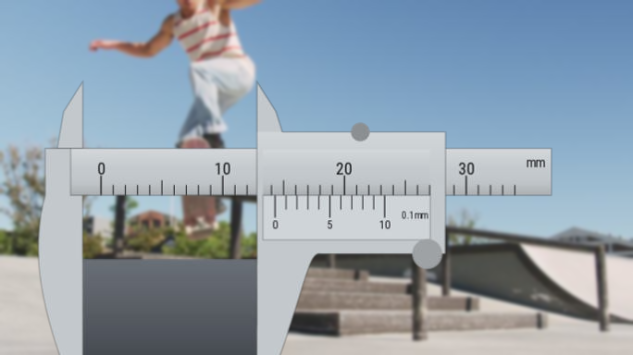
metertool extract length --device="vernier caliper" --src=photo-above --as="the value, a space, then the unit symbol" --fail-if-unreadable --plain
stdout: 14.3 mm
